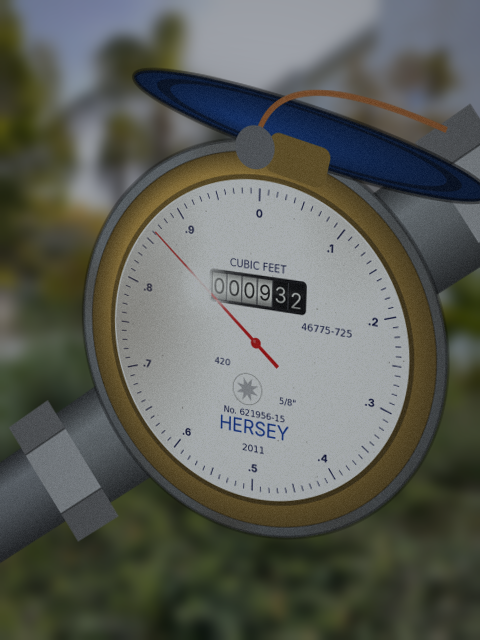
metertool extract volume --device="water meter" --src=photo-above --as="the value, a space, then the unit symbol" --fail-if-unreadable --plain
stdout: 931.86 ft³
